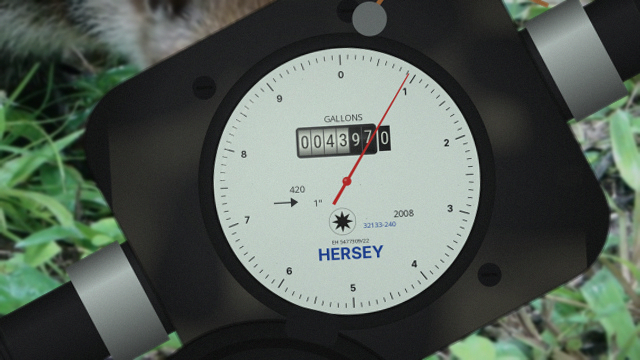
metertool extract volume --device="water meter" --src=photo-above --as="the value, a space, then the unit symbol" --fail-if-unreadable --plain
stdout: 43970.9 gal
